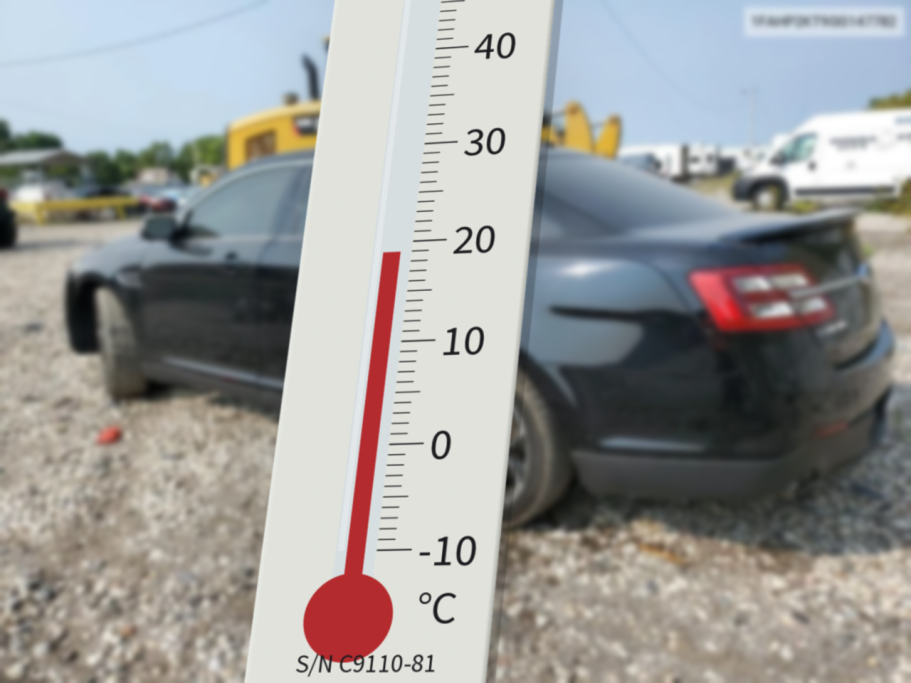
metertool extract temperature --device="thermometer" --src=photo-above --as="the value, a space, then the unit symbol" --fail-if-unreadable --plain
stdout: 19 °C
